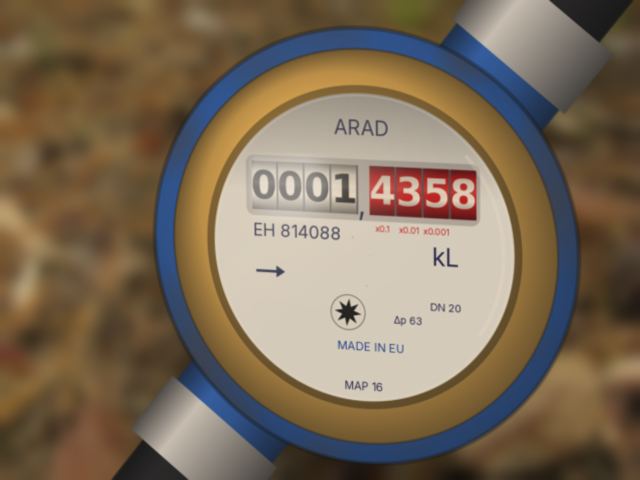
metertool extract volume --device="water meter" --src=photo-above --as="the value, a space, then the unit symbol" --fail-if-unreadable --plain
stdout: 1.4358 kL
